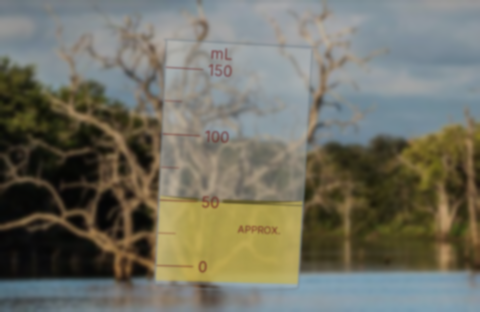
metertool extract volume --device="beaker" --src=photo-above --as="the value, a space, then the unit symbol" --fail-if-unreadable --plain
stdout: 50 mL
